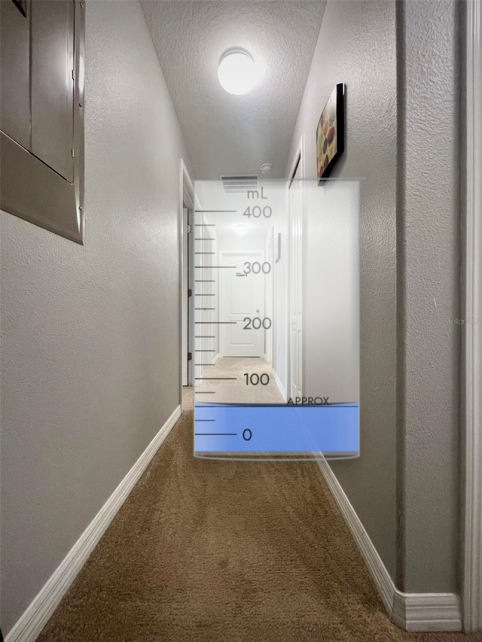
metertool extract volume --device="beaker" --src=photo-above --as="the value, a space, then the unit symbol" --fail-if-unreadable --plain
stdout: 50 mL
